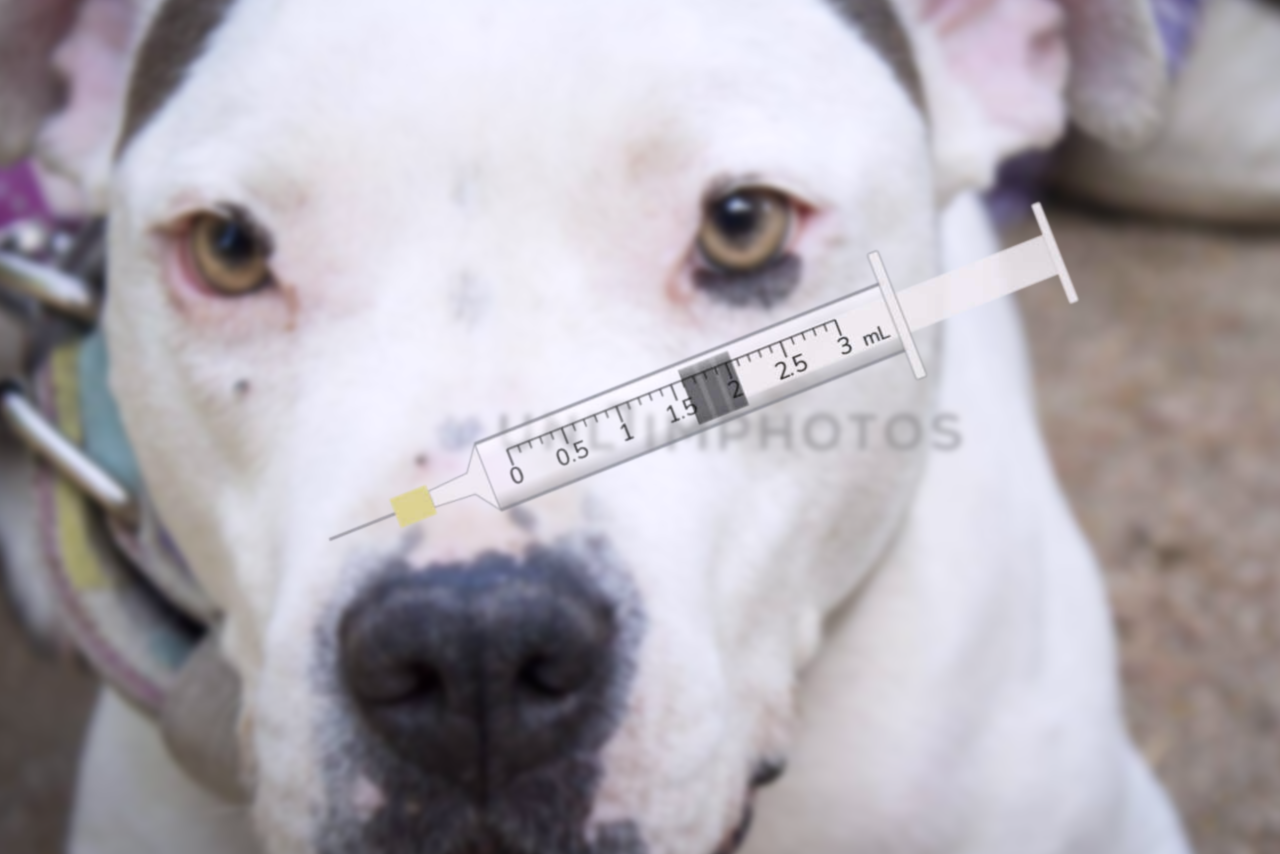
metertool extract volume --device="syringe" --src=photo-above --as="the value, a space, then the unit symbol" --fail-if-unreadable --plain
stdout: 1.6 mL
